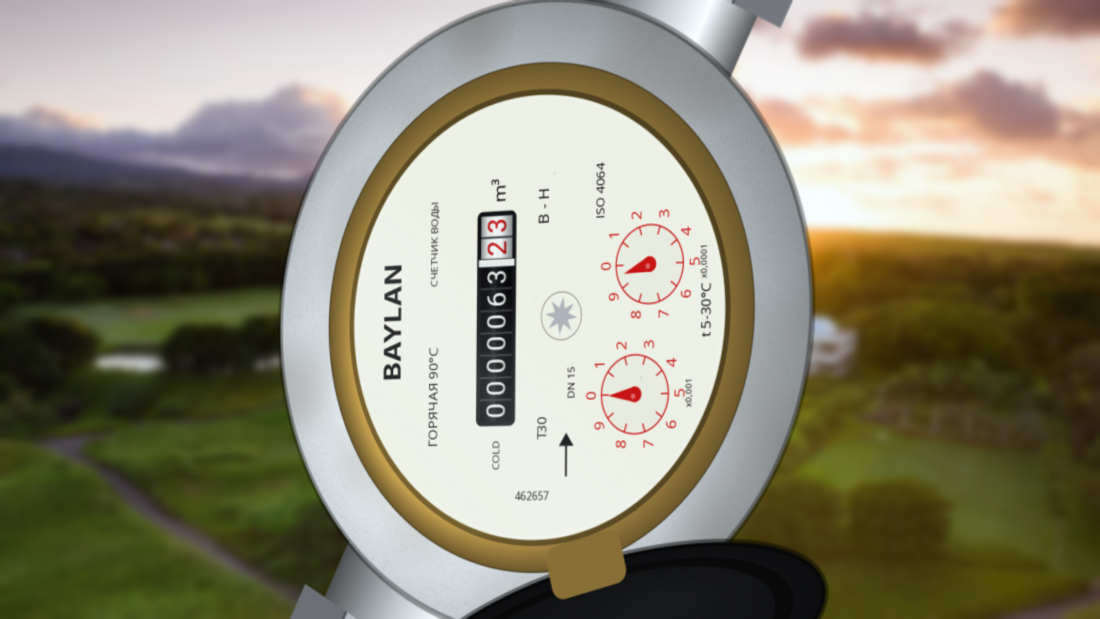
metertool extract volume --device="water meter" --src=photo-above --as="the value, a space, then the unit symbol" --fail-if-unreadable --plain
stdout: 63.2299 m³
